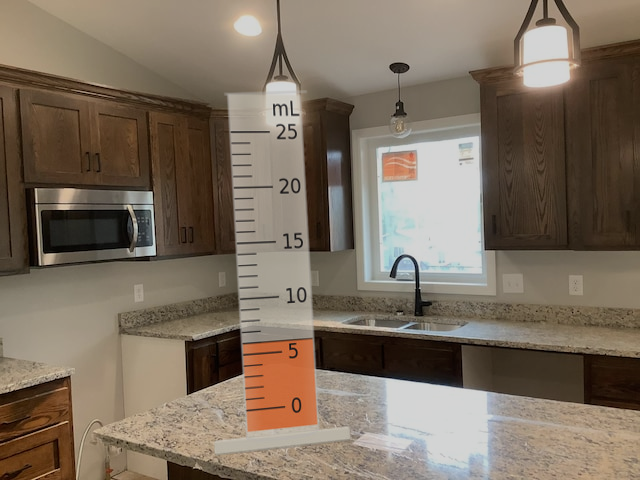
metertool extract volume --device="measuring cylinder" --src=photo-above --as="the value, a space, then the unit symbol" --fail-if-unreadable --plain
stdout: 6 mL
